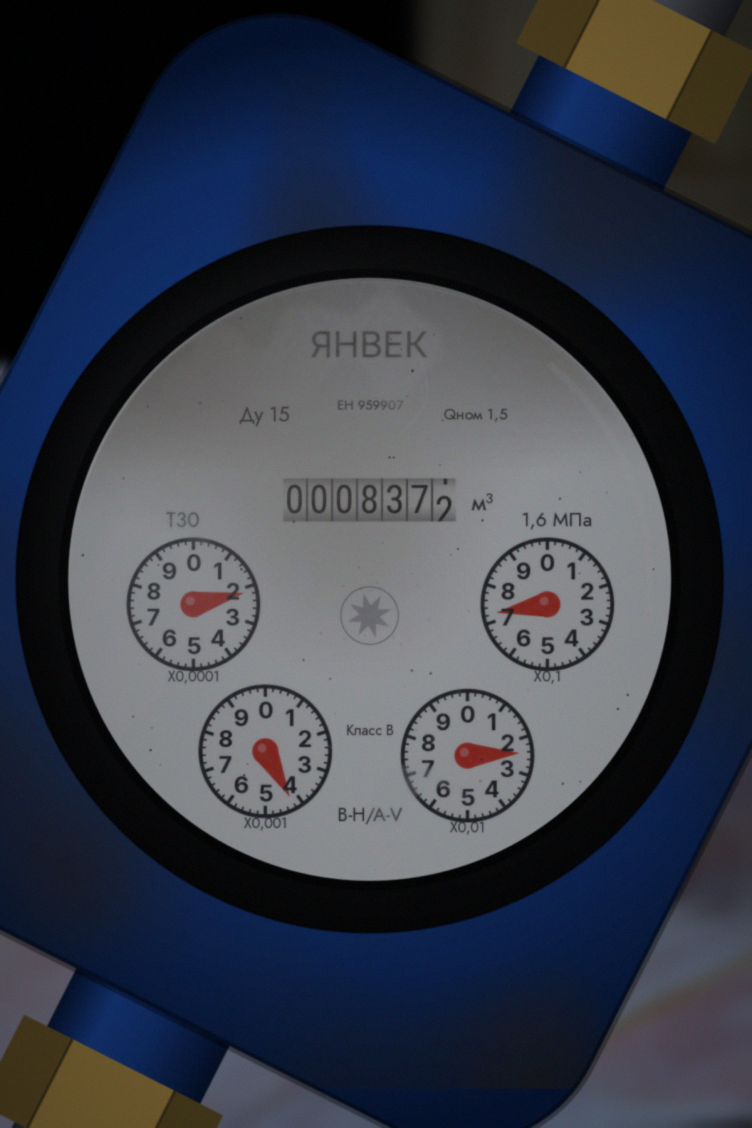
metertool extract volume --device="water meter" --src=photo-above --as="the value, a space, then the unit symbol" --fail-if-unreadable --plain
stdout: 8371.7242 m³
